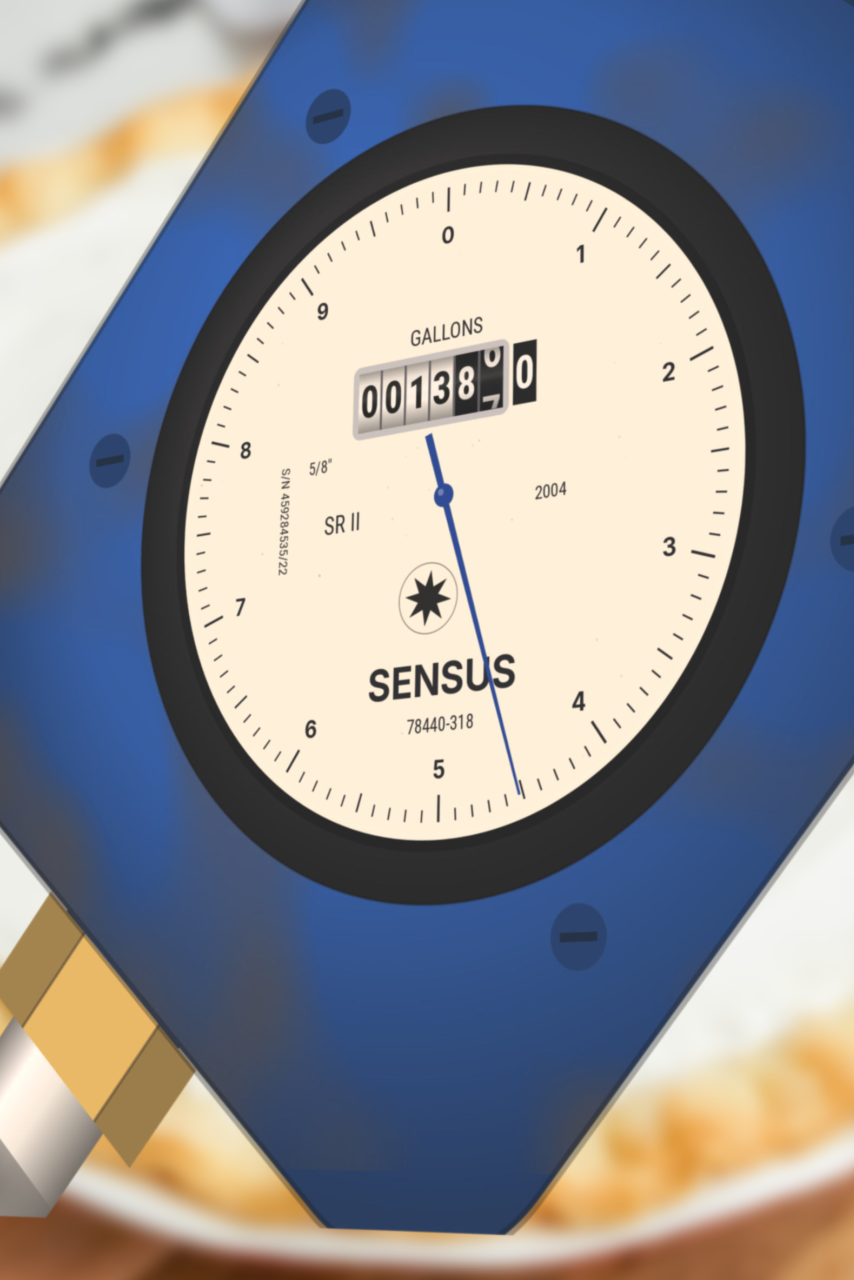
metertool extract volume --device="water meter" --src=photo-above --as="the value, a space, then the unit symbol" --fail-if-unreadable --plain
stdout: 13864.5 gal
